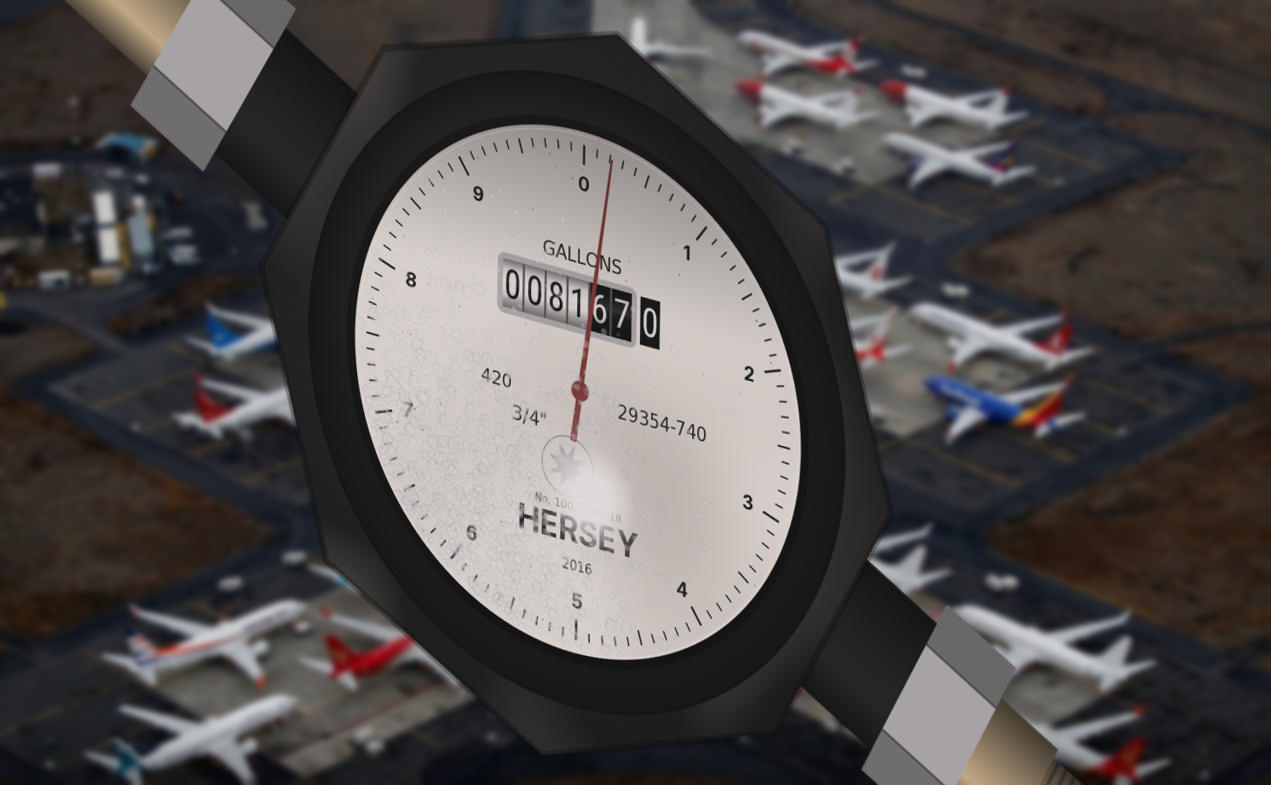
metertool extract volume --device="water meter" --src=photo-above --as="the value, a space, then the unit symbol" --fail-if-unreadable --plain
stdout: 81670.2 gal
